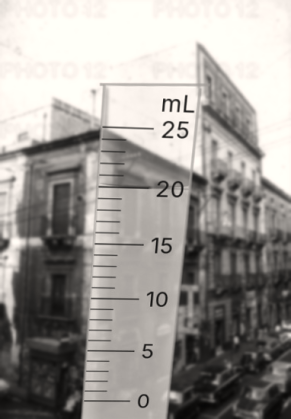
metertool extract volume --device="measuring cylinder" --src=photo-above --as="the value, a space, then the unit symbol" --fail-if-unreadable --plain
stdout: 20 mL
